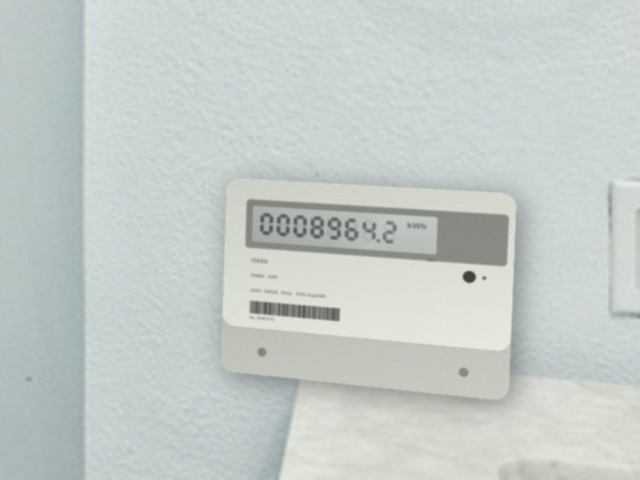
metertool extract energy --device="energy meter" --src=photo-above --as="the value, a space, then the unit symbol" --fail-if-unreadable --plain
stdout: 8964.2 kWh
